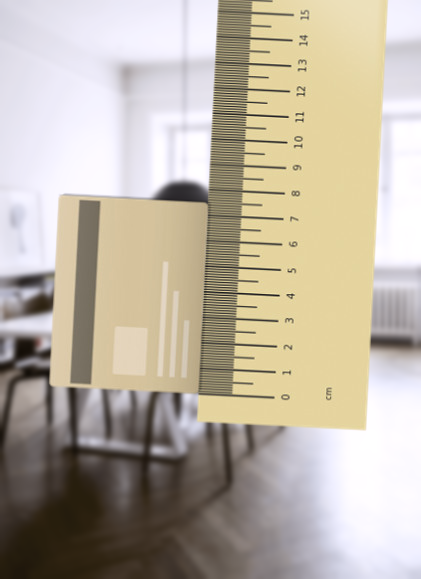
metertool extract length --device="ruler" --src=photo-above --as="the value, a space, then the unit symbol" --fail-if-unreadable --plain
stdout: 7.5 cm
